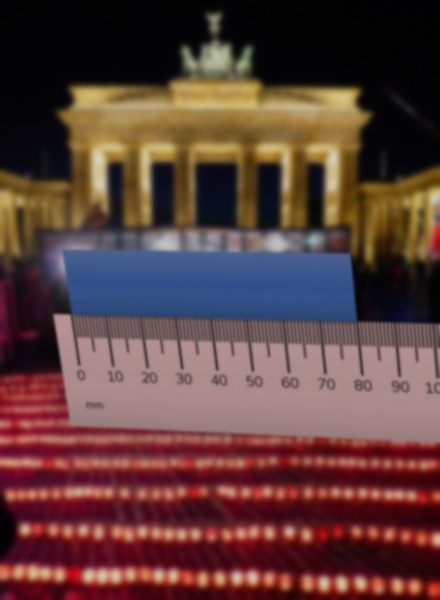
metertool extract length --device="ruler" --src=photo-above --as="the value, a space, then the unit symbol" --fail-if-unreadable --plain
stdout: 80 mm
